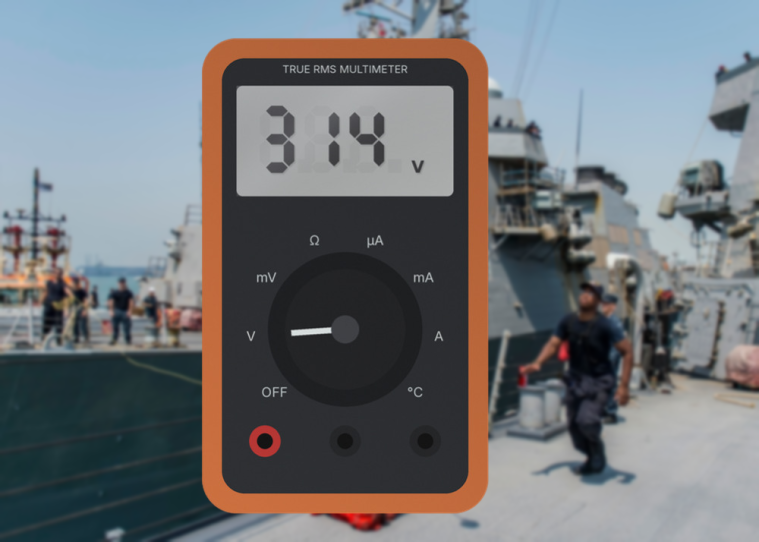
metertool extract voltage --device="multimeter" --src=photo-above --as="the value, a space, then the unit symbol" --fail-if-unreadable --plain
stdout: 314 V
